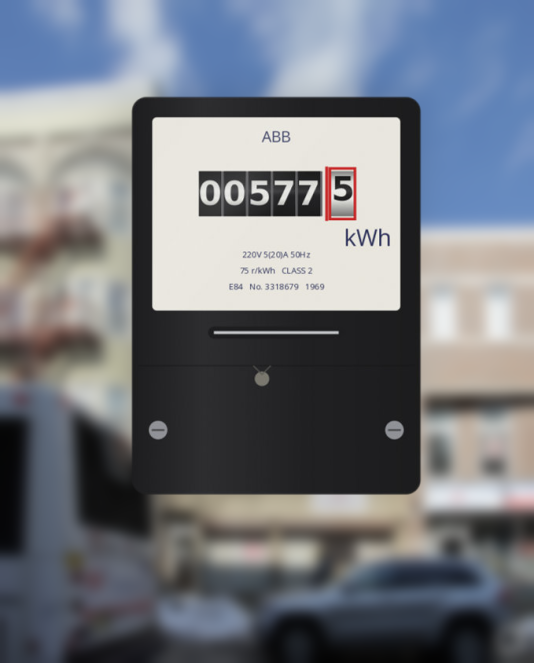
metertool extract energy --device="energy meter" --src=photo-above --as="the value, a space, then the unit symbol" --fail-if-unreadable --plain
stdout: 577.5 kWh
